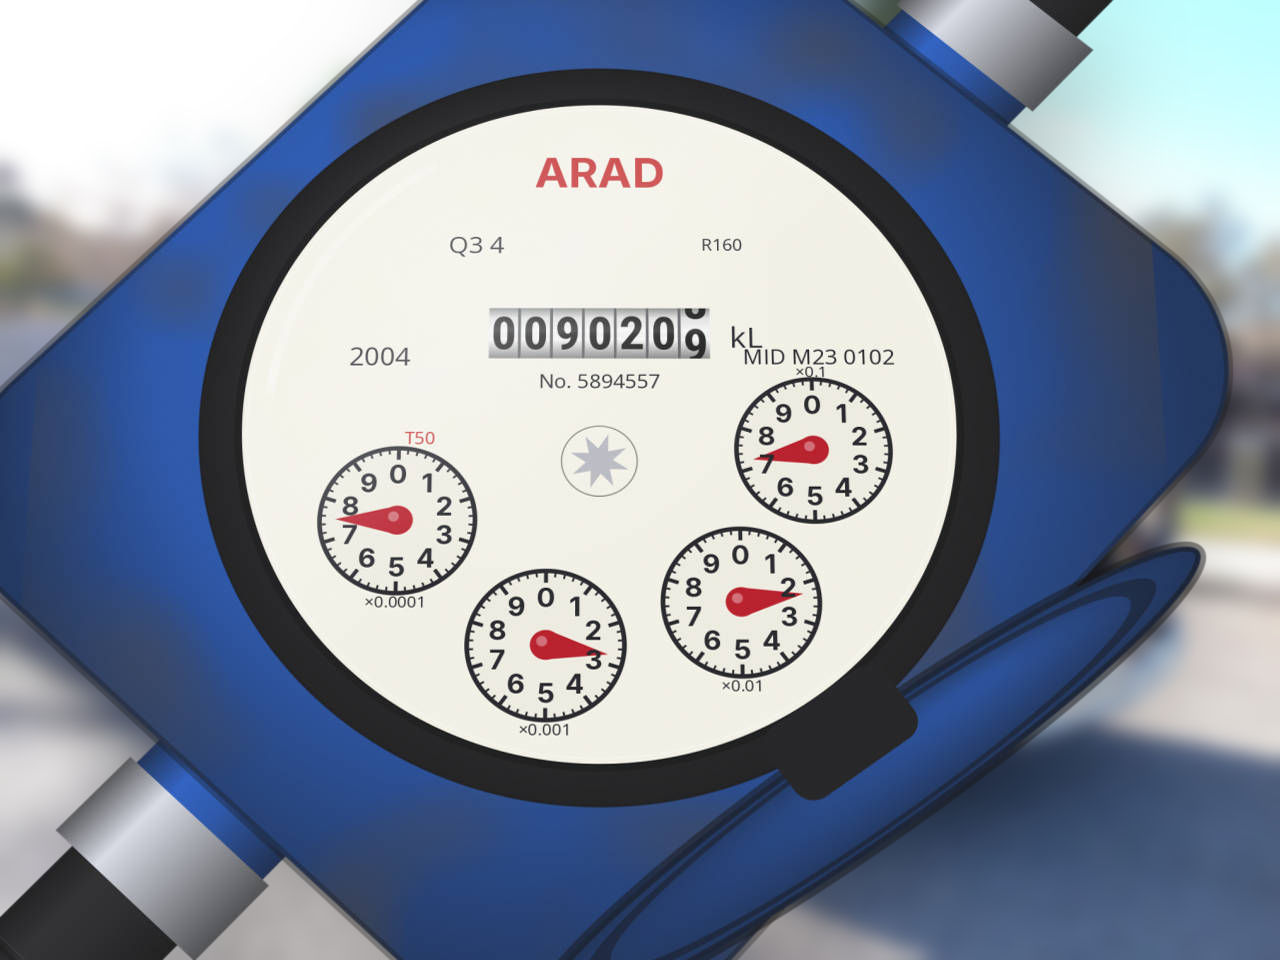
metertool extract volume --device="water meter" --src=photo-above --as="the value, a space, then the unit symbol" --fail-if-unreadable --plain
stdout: 90208.7227 kL
